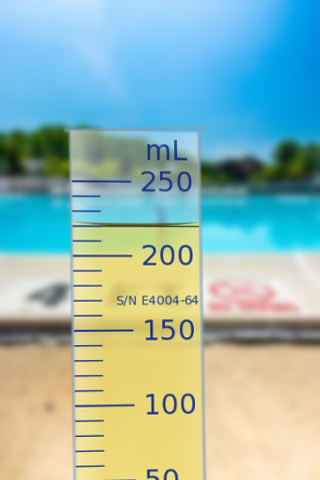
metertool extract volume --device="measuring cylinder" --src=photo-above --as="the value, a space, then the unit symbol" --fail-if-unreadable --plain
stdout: 220 mL
